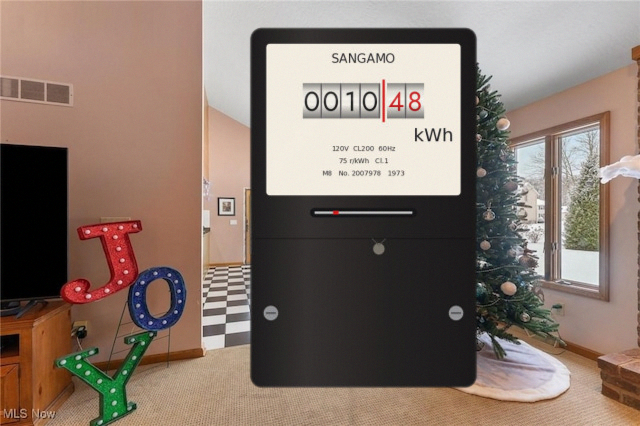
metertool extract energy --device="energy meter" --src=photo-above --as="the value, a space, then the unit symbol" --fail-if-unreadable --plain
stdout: 10.48 kWh
